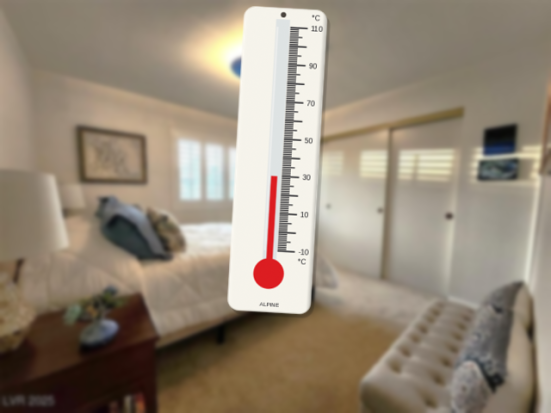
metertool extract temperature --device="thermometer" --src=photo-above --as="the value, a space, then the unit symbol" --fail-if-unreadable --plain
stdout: 30 °C
